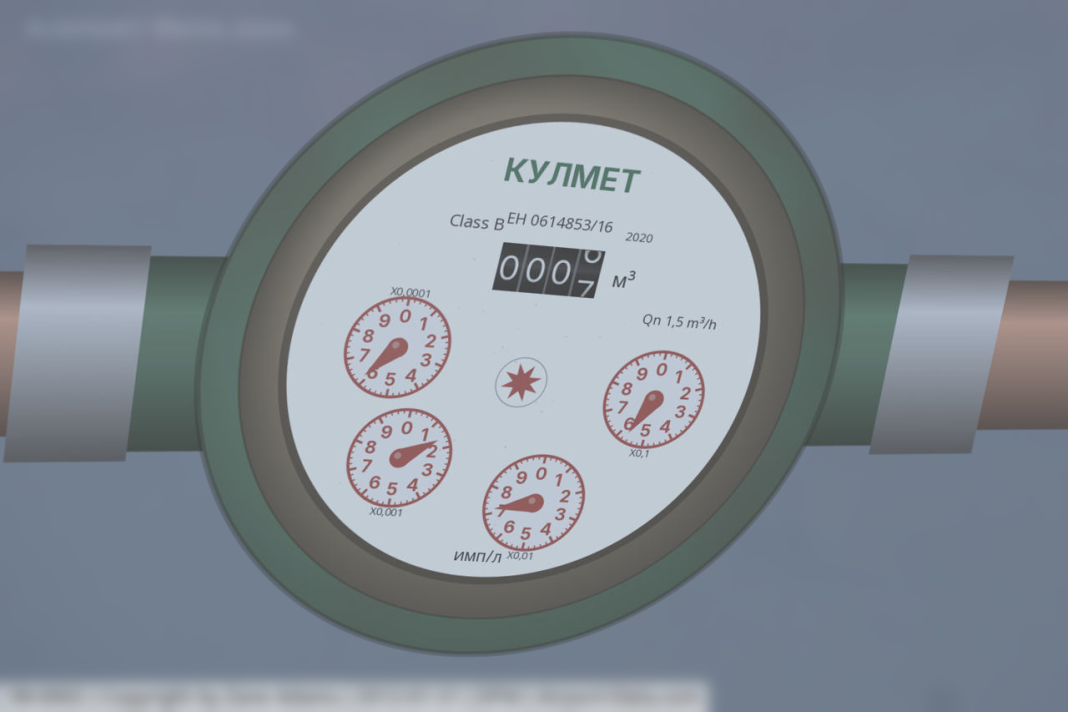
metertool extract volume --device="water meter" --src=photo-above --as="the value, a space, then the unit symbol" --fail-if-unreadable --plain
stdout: 6.5716 m³
